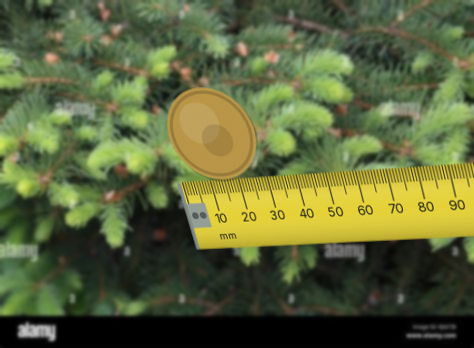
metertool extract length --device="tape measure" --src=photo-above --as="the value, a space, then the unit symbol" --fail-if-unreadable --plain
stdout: 30 mm
